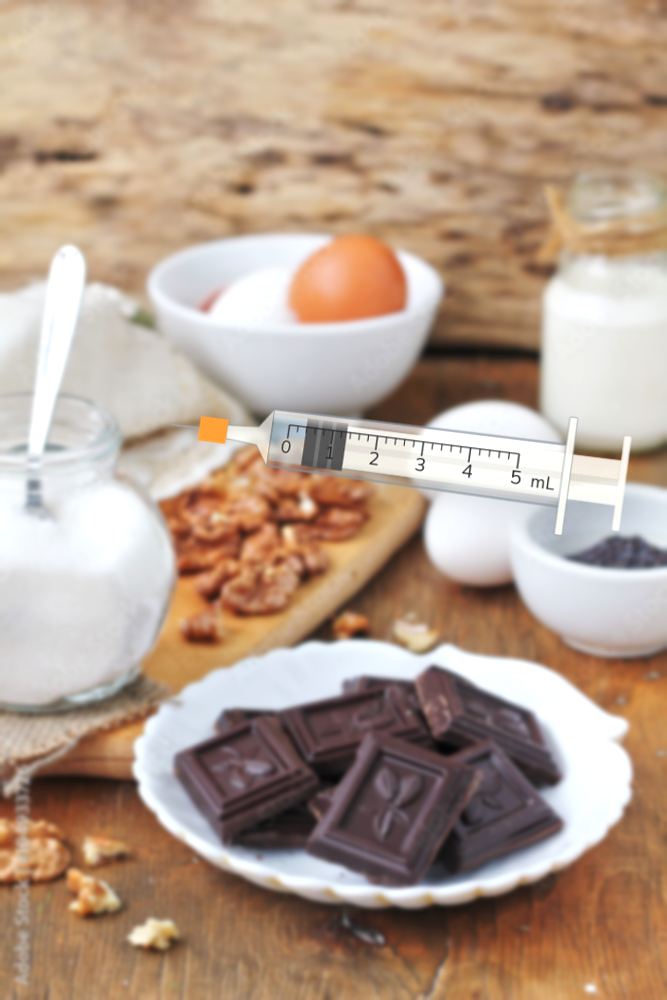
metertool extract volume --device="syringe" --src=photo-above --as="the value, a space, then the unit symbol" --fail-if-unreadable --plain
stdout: 0.4 mL
